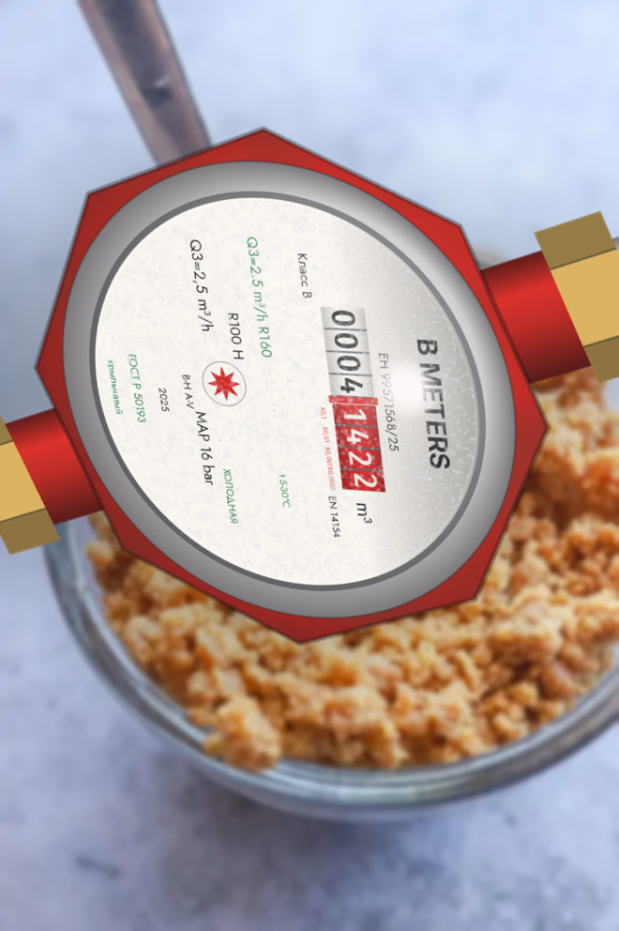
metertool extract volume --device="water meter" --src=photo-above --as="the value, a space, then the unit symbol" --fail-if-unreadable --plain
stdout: 4.1422 m³
